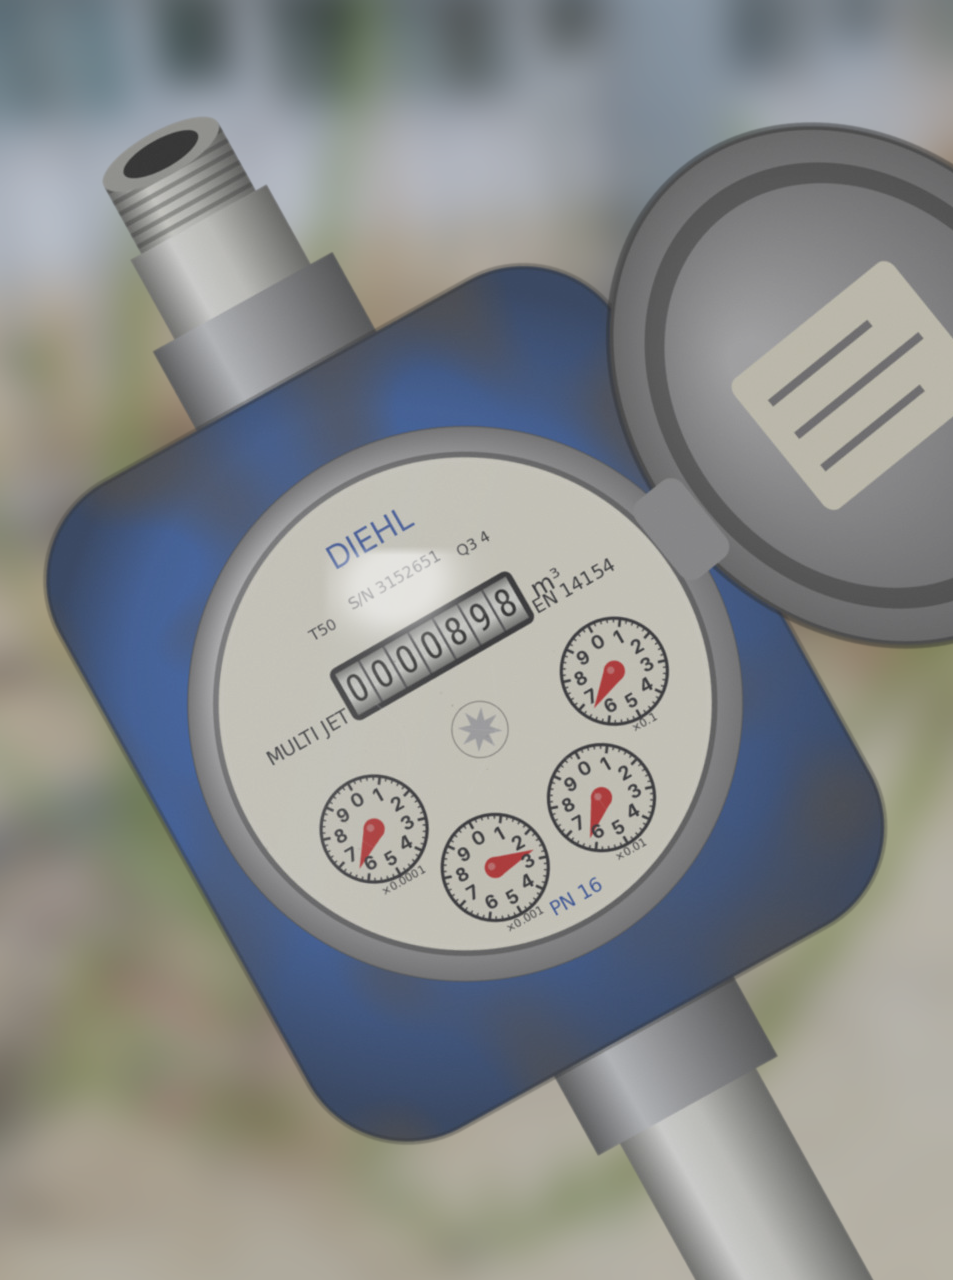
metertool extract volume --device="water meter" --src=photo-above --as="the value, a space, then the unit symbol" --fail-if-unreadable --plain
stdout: 898.6626 m³
